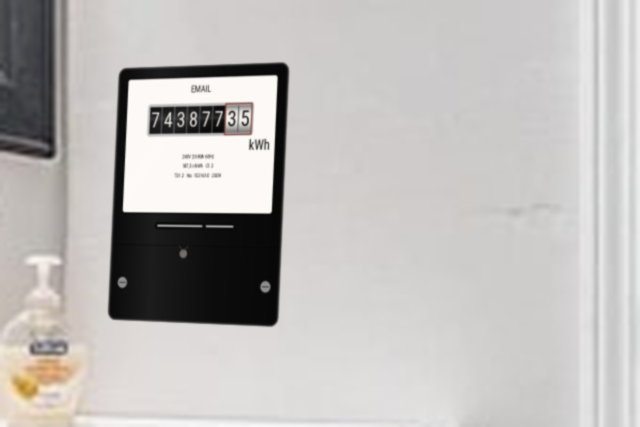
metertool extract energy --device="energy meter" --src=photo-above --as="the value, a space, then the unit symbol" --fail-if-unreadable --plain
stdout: 743877.35 kWh
